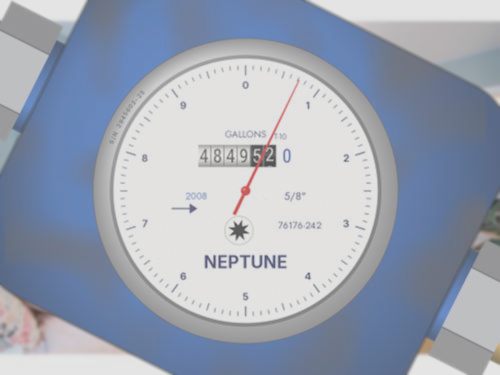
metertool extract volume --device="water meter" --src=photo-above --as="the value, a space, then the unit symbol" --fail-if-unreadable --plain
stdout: 4849520.7 gal
